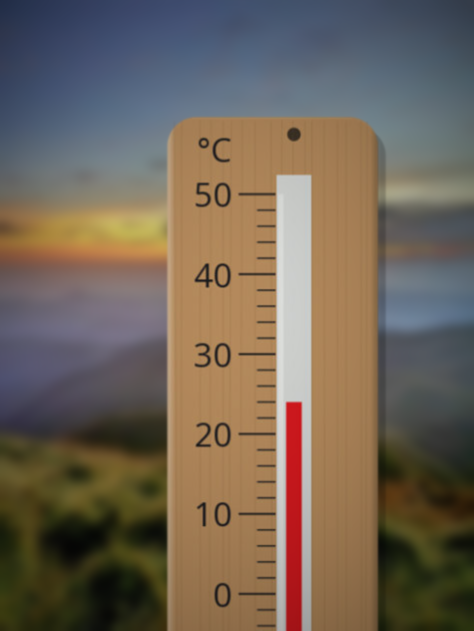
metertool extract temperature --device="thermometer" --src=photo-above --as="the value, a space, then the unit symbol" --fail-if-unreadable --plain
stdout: 24 °C
